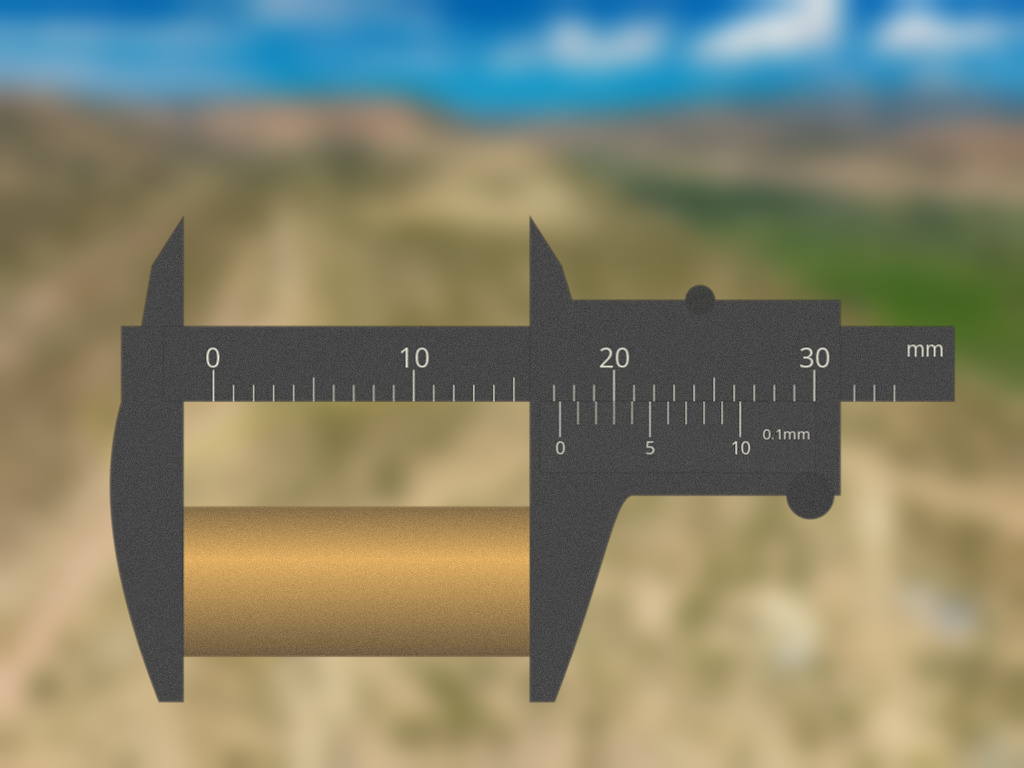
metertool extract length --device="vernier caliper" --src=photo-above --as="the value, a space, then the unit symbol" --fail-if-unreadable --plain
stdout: 17.3 mm
